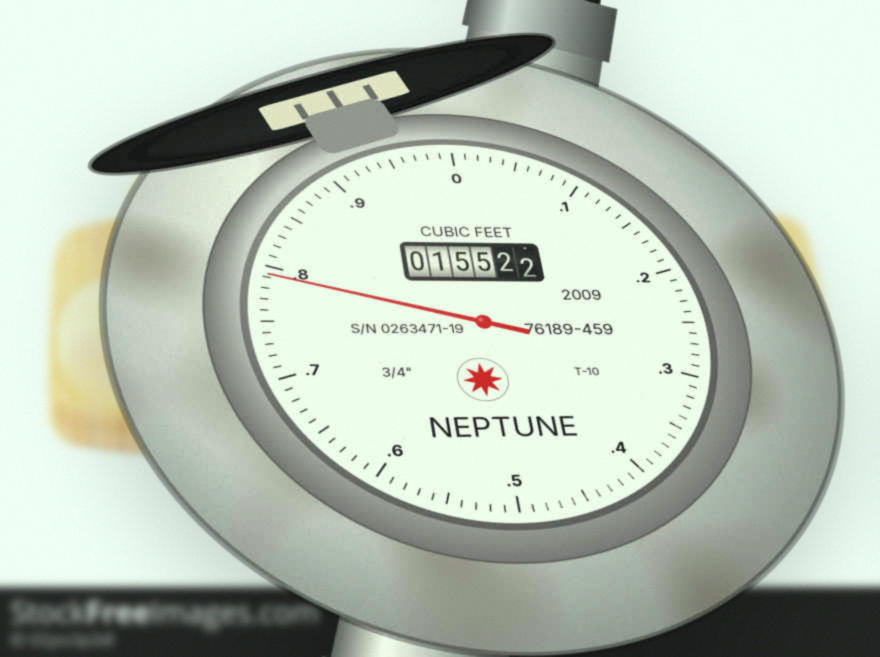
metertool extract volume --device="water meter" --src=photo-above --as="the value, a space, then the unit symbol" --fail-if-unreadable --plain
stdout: 15521.79 ft³
